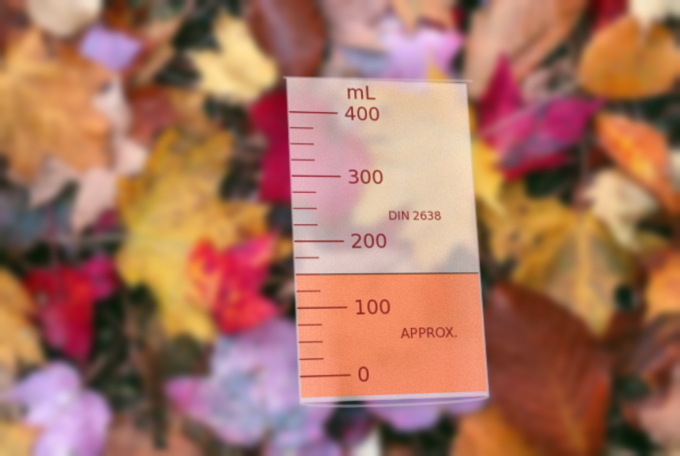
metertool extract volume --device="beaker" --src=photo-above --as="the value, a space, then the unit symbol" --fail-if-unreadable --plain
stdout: 150 mL
